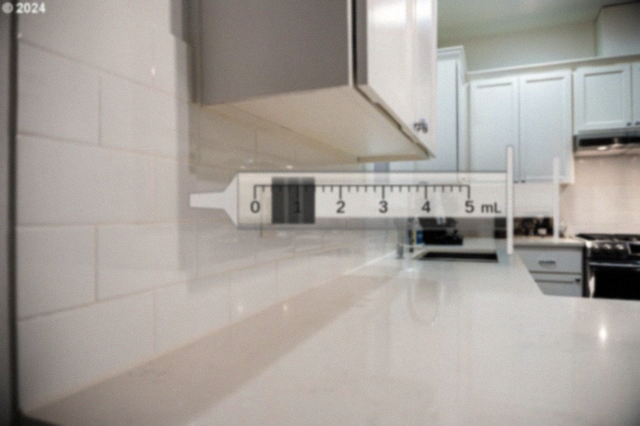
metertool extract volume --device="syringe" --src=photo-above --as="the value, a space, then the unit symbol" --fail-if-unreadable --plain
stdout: 0.4 mL
